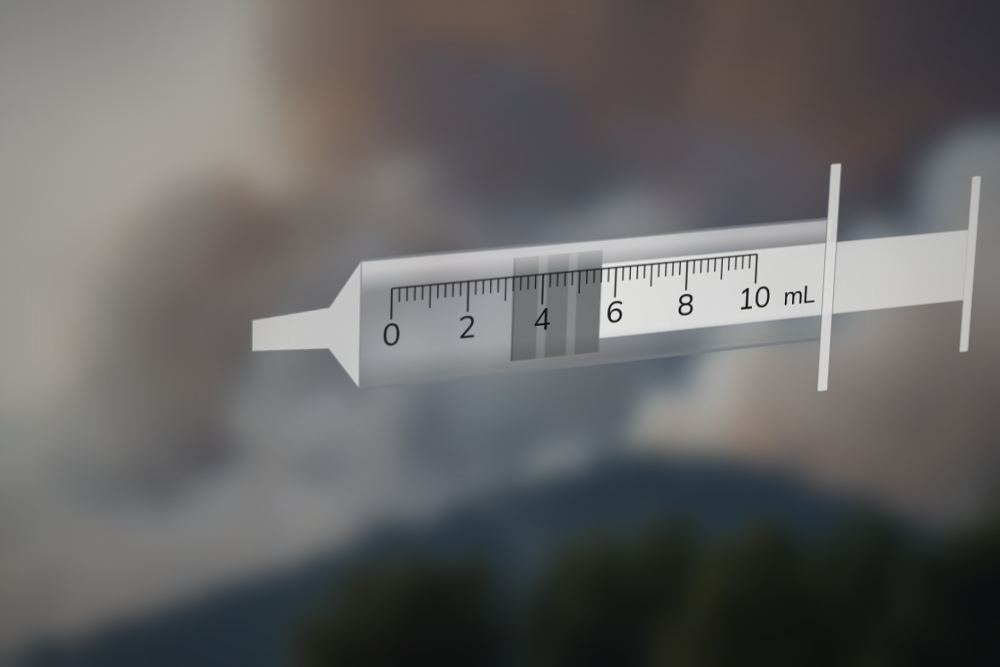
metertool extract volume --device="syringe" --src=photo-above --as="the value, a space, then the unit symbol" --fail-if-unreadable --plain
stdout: 3.2 mL
